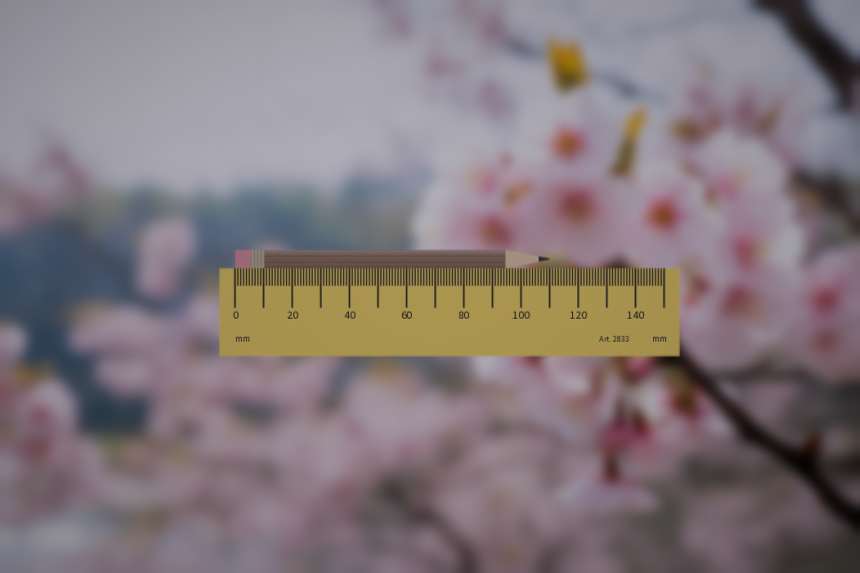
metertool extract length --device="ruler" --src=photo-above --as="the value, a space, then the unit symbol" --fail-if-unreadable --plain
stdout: 110 mm
